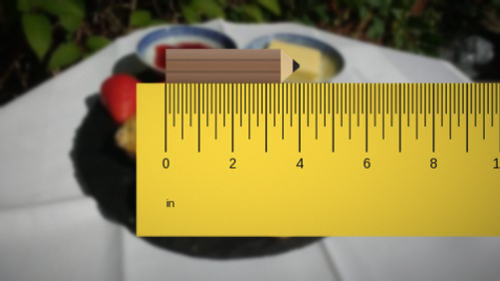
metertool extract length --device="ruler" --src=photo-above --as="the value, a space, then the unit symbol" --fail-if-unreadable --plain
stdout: 4 in
